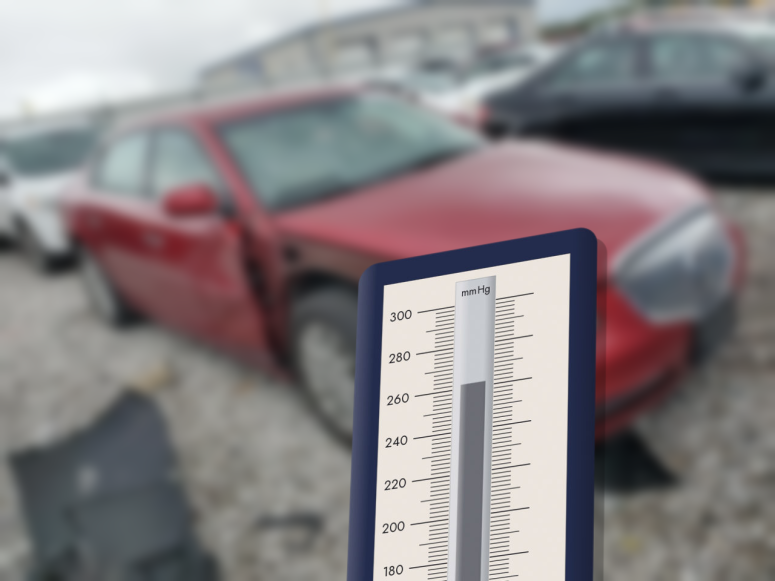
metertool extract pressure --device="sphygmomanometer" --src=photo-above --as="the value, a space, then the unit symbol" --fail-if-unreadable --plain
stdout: 262 mmHg
